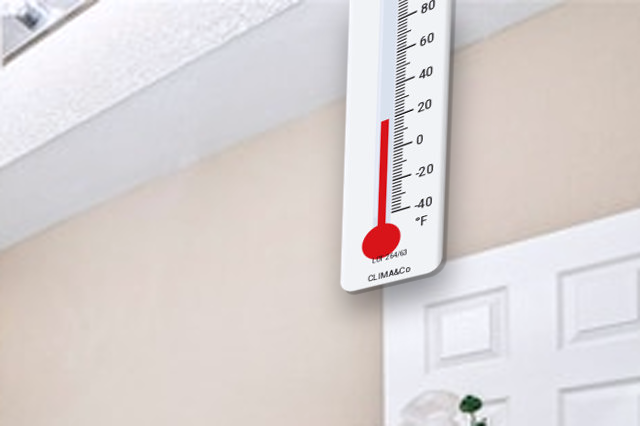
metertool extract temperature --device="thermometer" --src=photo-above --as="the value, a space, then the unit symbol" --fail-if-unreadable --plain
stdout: 20 °F
